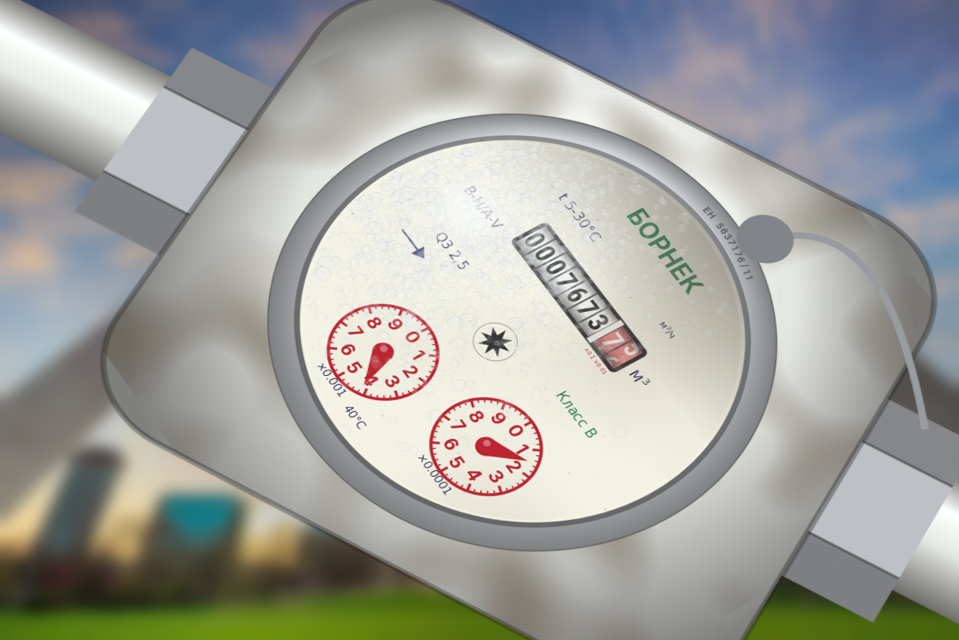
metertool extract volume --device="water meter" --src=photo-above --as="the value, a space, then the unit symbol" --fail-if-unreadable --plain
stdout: 7673.7541 m³
